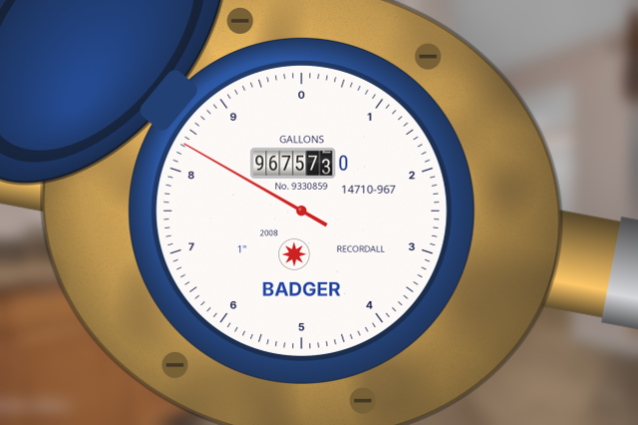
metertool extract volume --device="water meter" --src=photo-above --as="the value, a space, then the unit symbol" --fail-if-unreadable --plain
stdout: 9675728.3 gal
